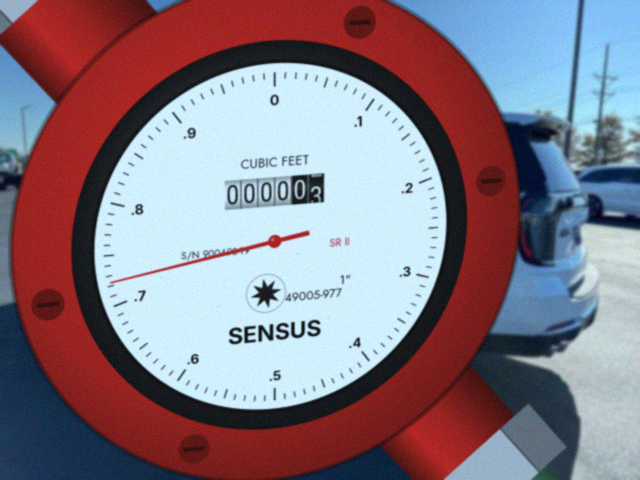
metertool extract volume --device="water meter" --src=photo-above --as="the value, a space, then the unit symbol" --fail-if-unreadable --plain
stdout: 2.72 ft³
